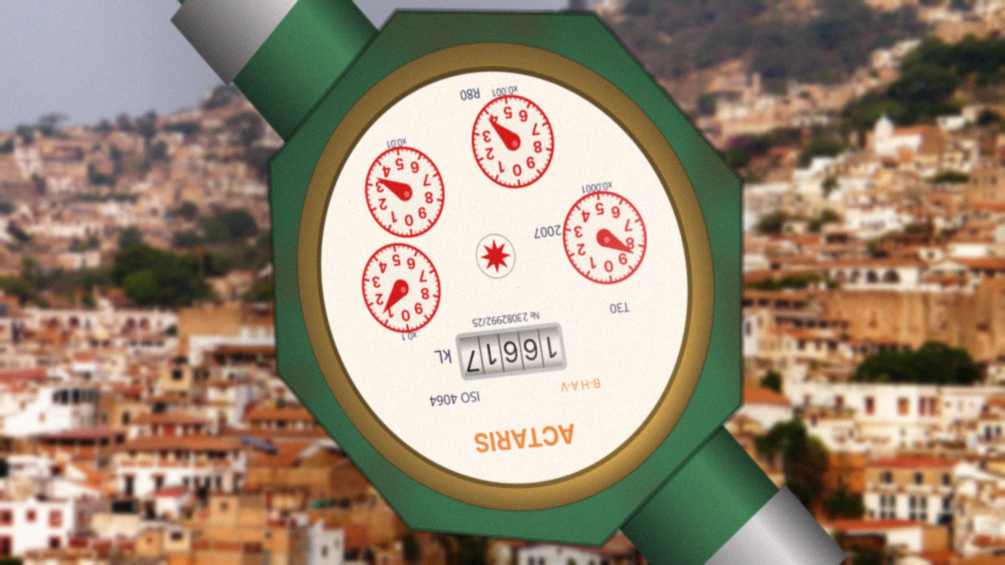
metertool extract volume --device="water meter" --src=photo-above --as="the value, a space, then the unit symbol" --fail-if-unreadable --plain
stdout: 16617.1338 kL
